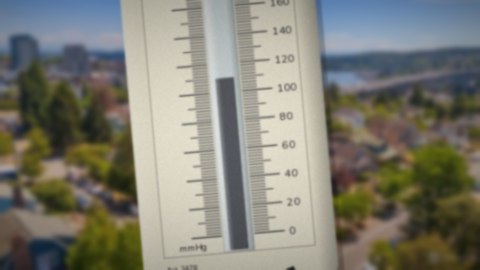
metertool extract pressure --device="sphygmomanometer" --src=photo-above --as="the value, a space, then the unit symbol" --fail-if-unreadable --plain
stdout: 110 mmHg
